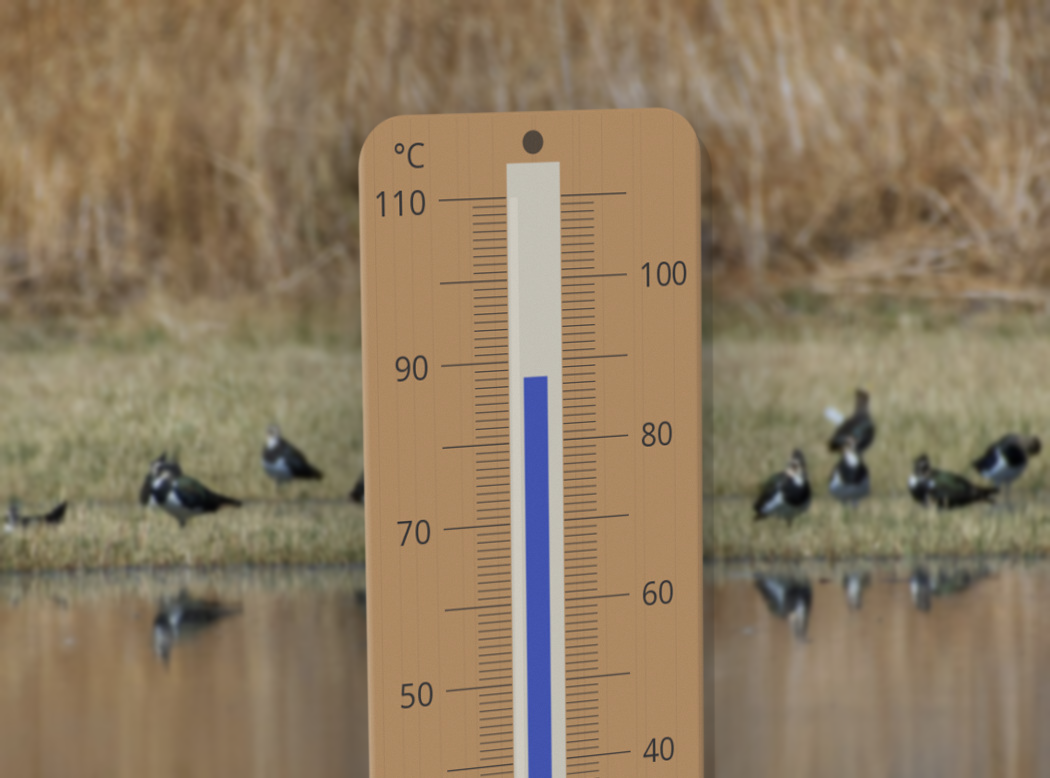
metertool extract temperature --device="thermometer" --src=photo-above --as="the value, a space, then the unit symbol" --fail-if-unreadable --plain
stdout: 88 °C
